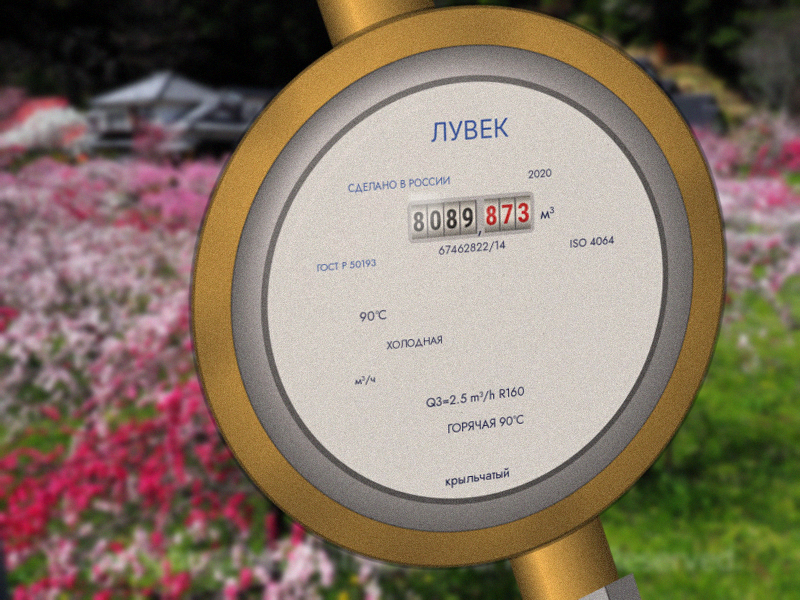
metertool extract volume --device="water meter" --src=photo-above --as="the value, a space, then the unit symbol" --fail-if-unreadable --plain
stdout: 8089.873 m³
